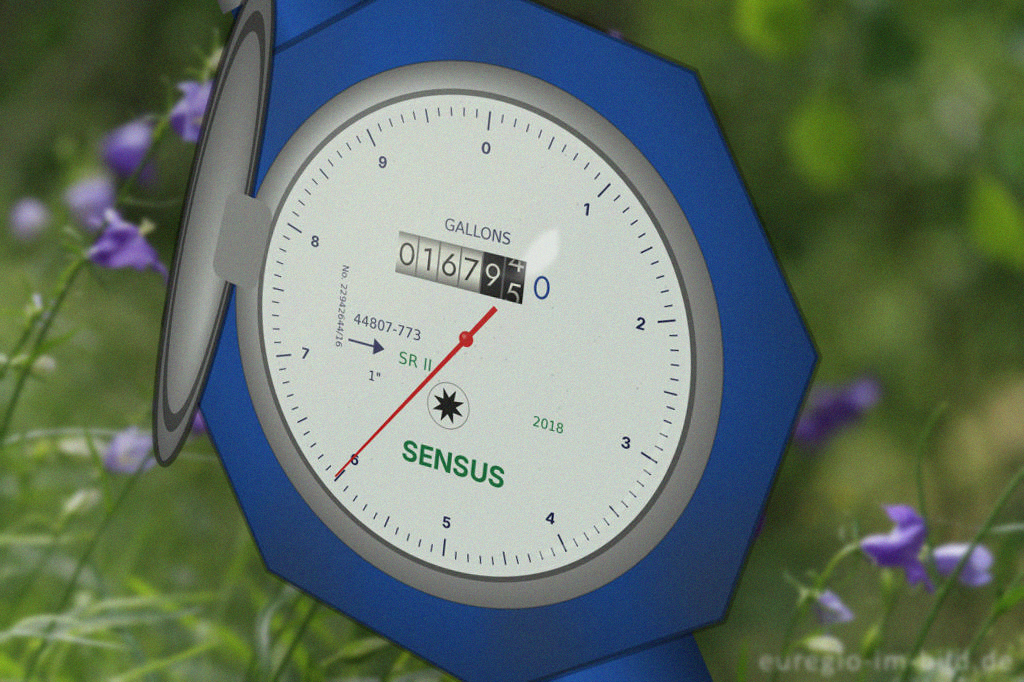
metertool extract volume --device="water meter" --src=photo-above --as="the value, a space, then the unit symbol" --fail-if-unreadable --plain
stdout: 167946.0 gal
